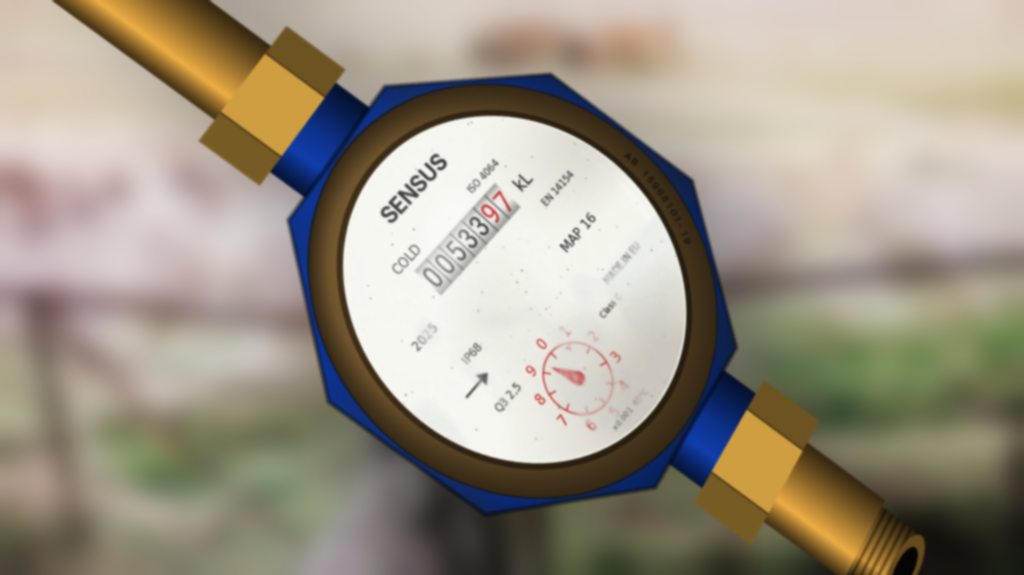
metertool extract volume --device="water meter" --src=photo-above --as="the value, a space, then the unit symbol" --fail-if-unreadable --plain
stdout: 533.969 kL
